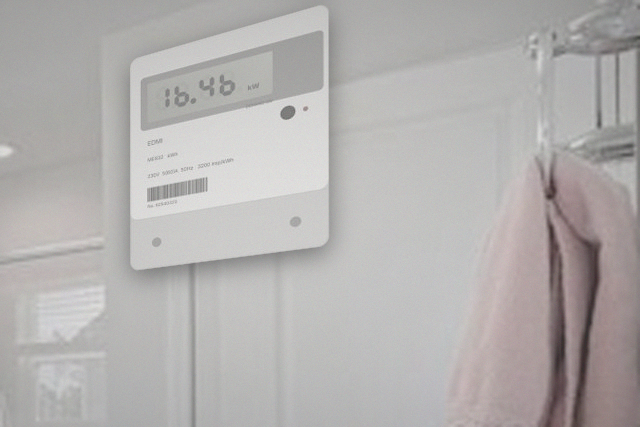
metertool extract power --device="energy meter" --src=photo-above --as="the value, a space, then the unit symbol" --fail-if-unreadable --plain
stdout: 16.46 kW
